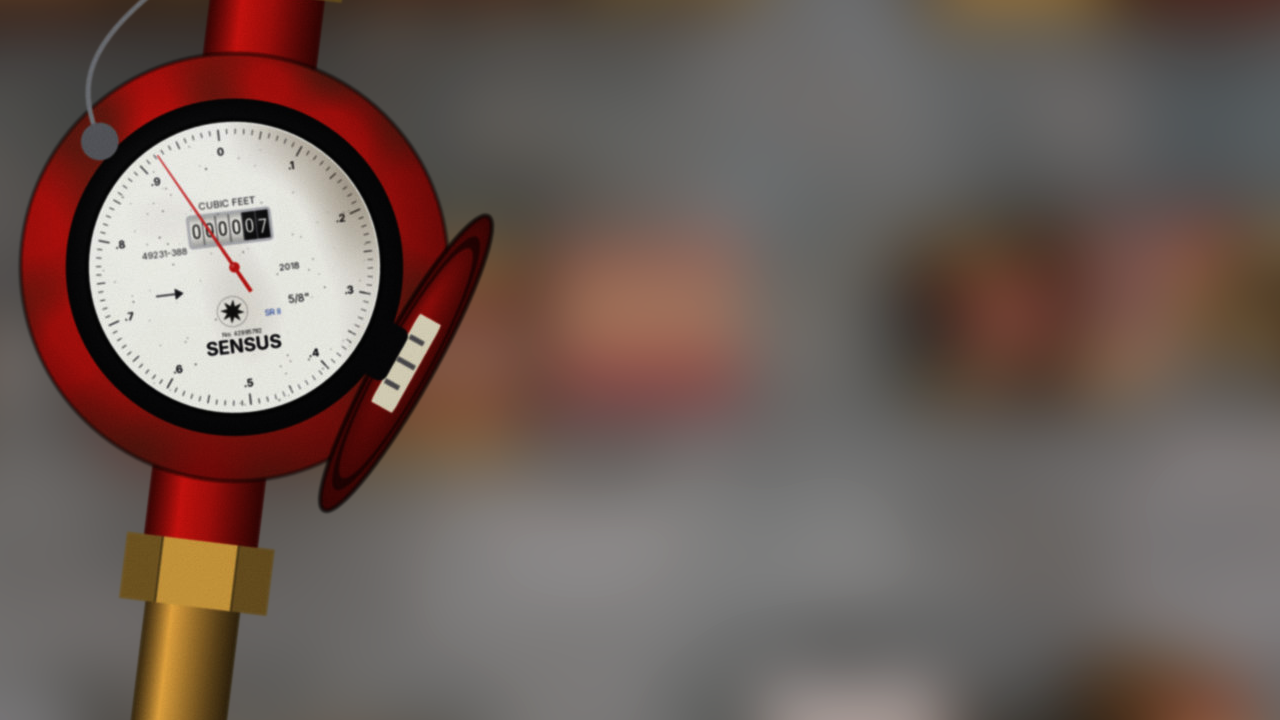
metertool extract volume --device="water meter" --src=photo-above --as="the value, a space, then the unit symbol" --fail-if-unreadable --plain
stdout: 6.92 ft³
